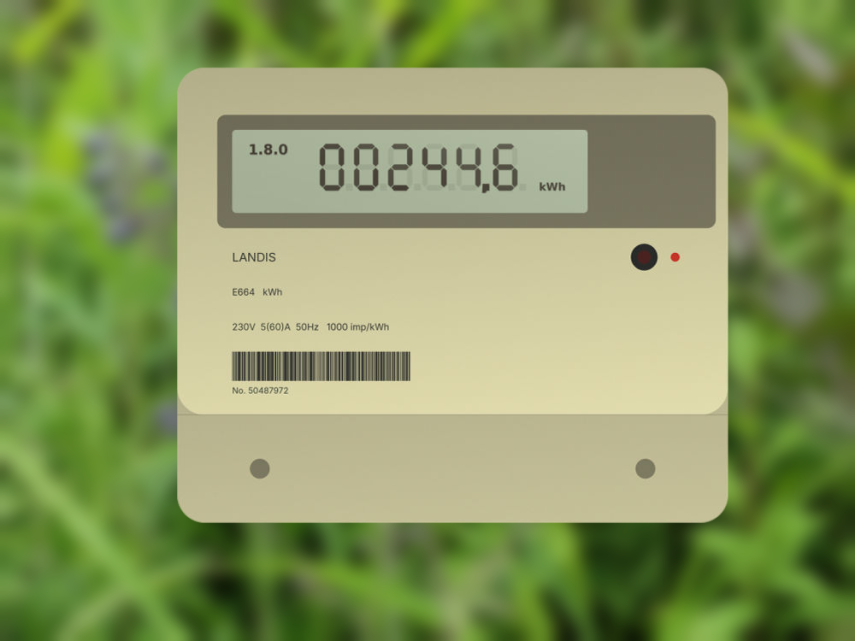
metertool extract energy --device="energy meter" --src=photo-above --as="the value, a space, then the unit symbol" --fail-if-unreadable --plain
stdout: 244.6 kWh
